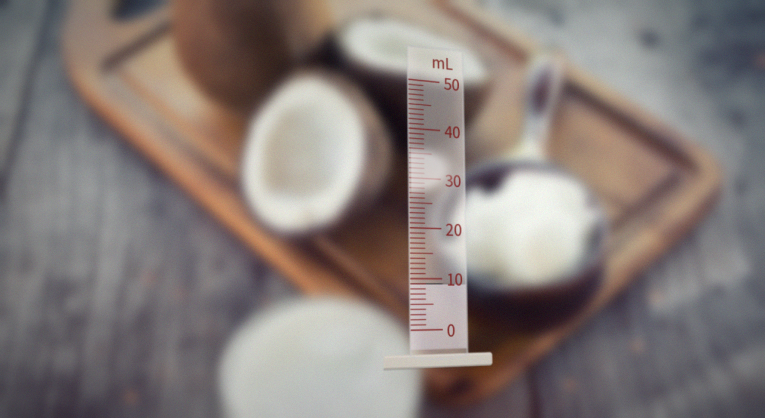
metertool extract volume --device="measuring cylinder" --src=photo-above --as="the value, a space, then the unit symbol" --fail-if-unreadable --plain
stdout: 9 mL
